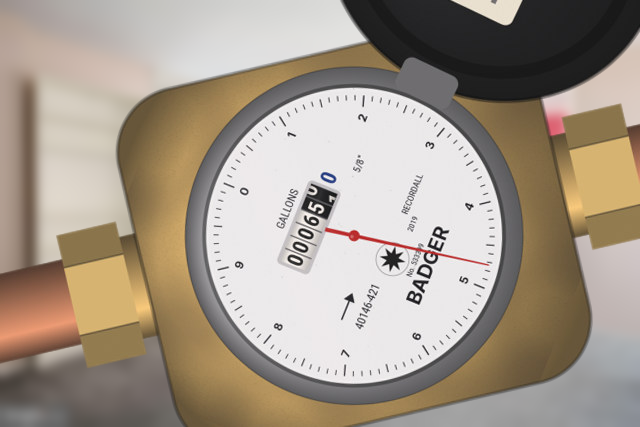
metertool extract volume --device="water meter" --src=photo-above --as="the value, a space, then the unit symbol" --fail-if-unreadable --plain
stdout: 6504.7 gal
